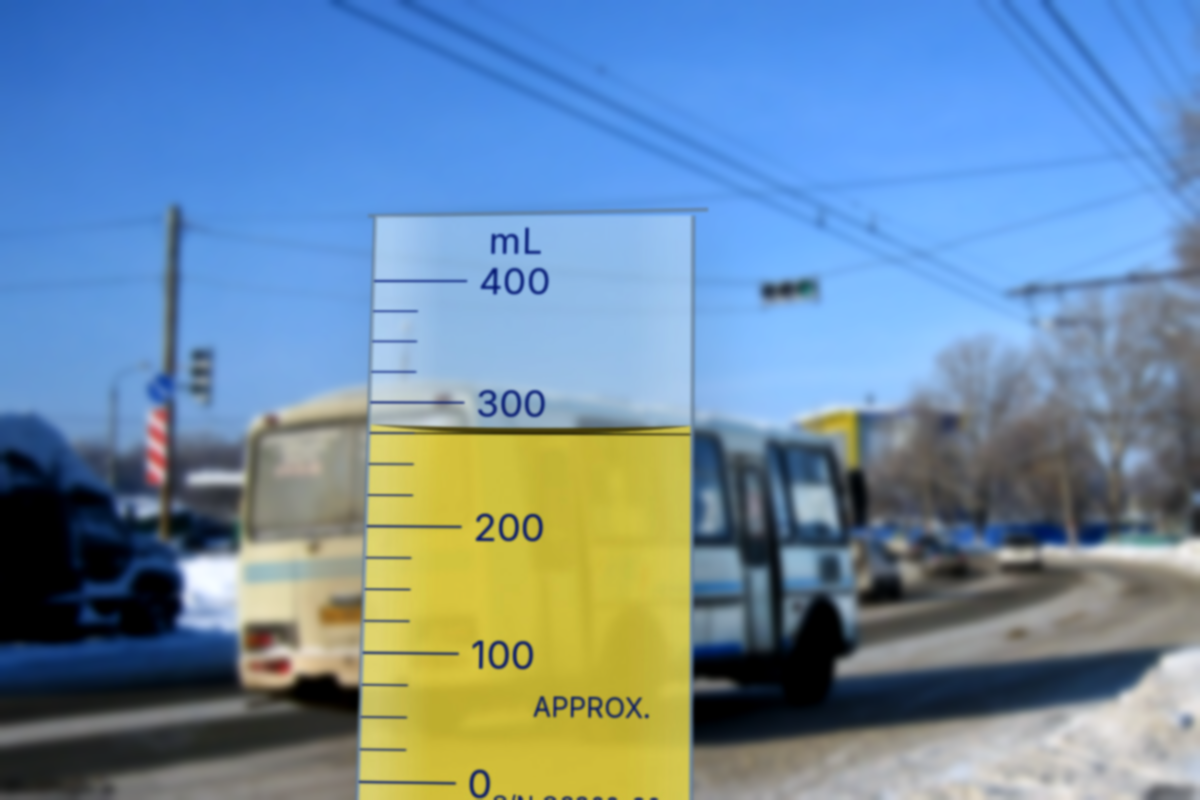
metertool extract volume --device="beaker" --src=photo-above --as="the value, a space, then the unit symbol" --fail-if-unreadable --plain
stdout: 275 mL
